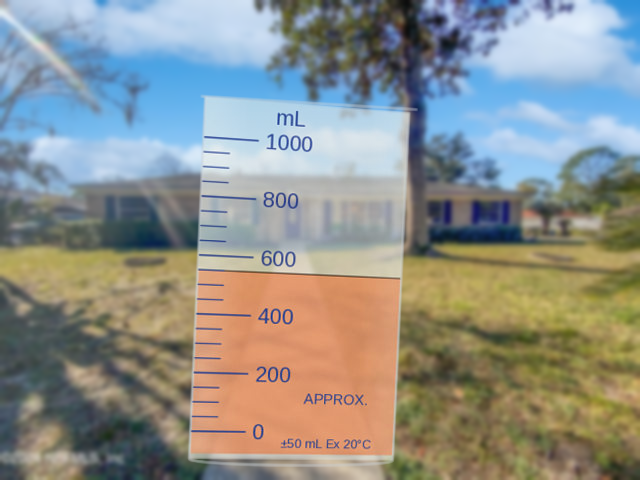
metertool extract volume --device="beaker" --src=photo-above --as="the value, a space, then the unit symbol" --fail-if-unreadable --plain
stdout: 550 mL
